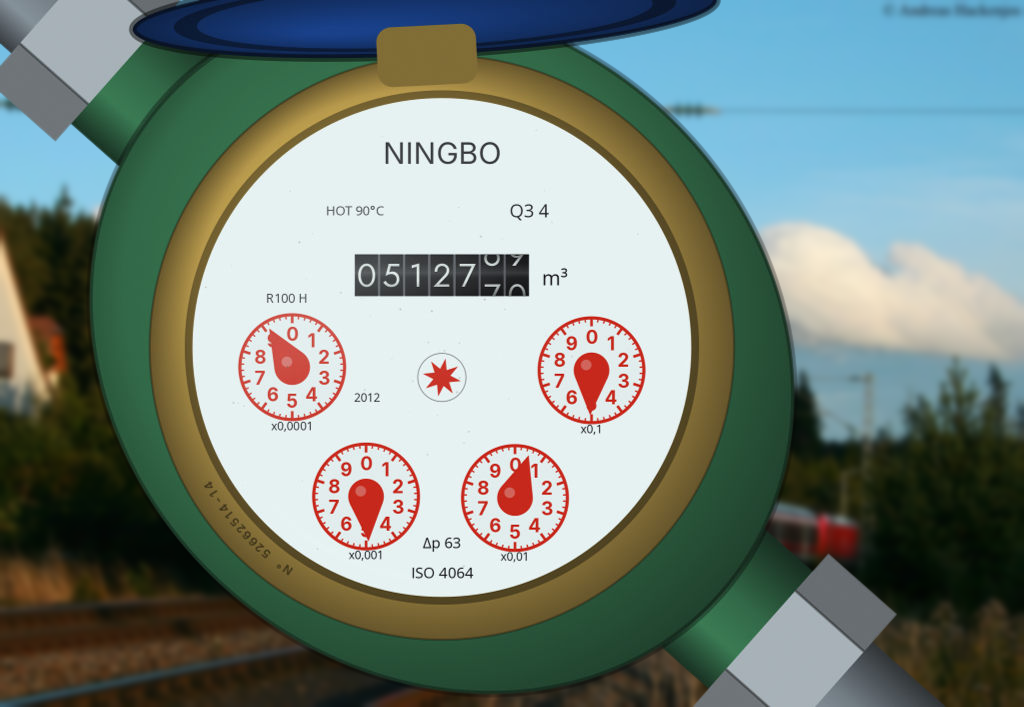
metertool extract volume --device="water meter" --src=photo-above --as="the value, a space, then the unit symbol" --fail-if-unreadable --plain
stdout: 512769.5049 m³
